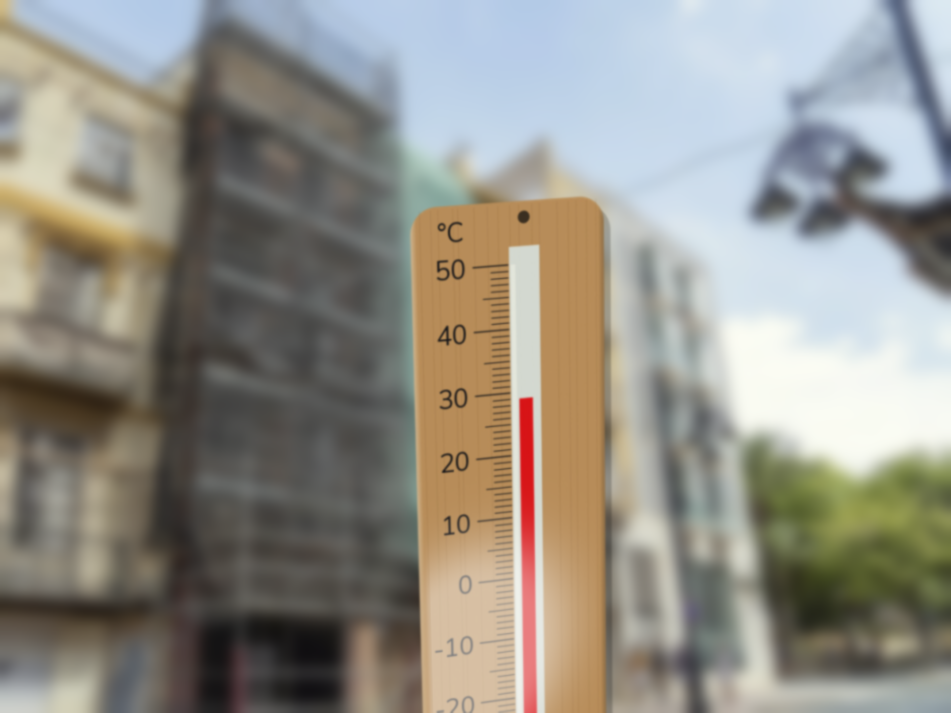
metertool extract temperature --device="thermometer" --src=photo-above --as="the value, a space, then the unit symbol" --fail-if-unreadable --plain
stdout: 29 °C
